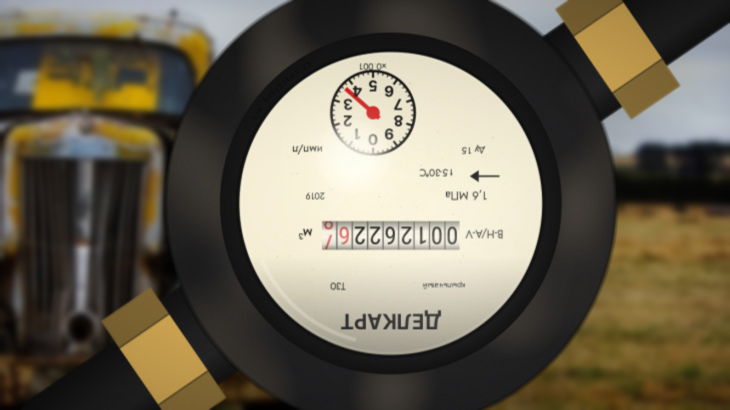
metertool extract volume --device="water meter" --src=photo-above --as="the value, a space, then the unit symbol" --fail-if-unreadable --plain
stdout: 12622.673 m³
